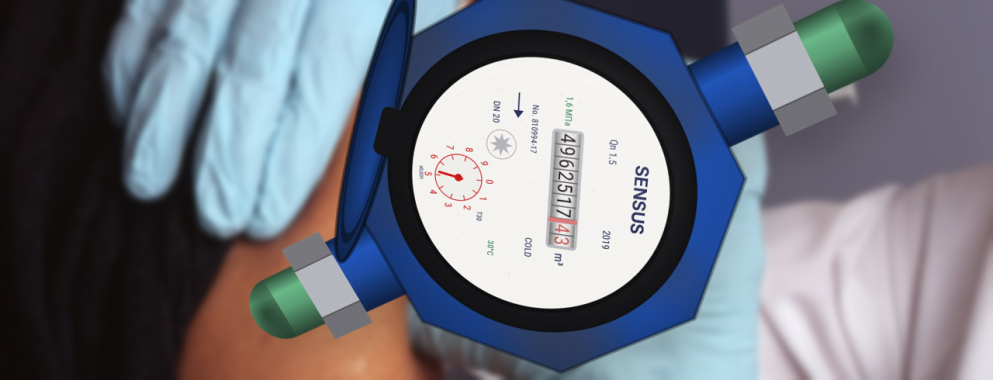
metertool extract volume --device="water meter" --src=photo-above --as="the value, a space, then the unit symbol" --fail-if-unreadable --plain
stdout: 4962517.435 m³
